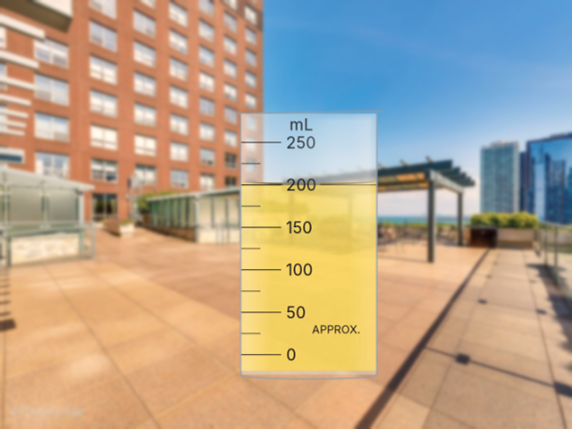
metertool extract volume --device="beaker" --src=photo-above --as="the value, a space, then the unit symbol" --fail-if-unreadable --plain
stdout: 200 mL
